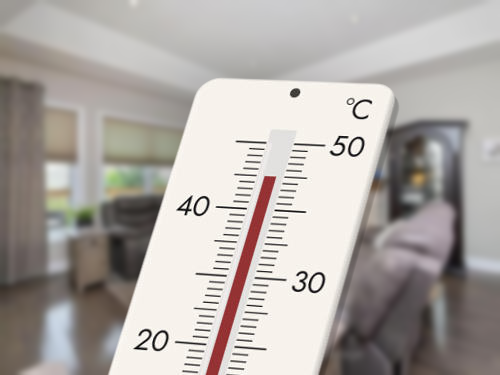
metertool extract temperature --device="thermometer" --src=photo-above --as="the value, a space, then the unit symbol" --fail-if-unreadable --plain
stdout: 45 °C
